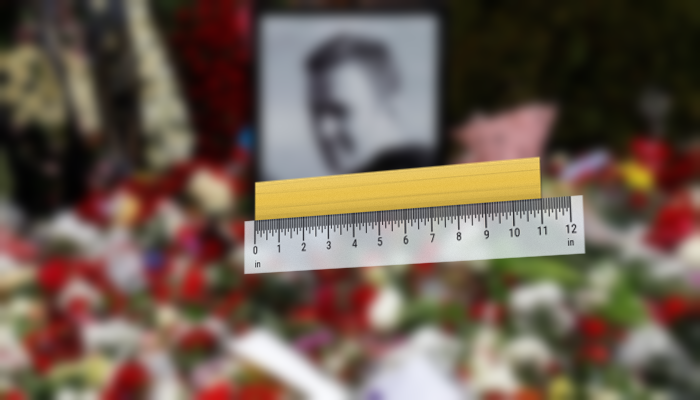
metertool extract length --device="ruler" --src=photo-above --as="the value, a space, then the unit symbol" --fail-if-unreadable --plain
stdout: 11 in
